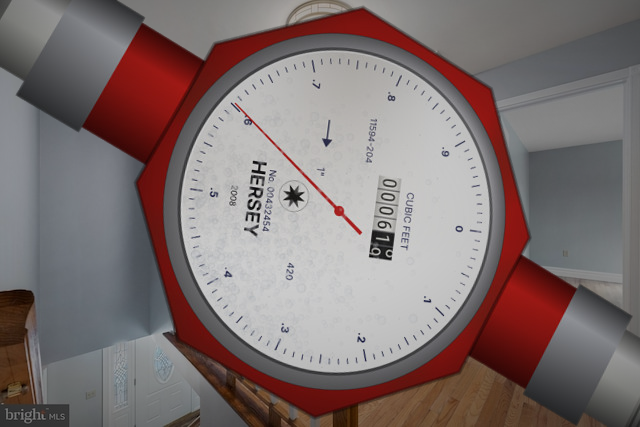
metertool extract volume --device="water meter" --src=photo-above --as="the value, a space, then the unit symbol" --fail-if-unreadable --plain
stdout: 618.60 ft³
